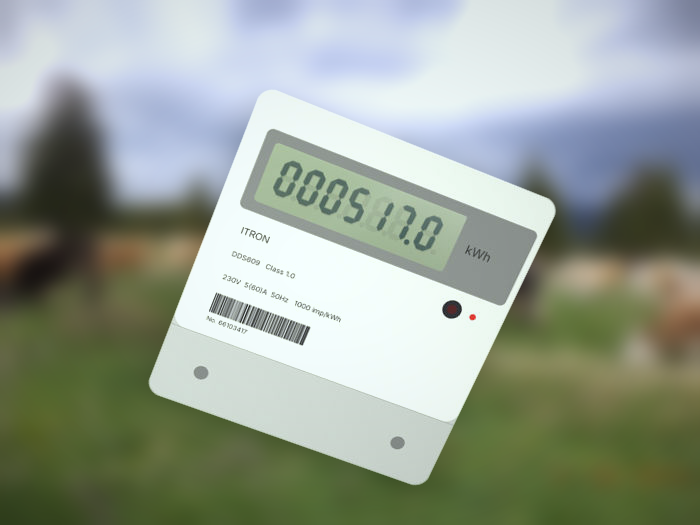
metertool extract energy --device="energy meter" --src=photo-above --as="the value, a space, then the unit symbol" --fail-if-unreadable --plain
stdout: 517.0 kWh
